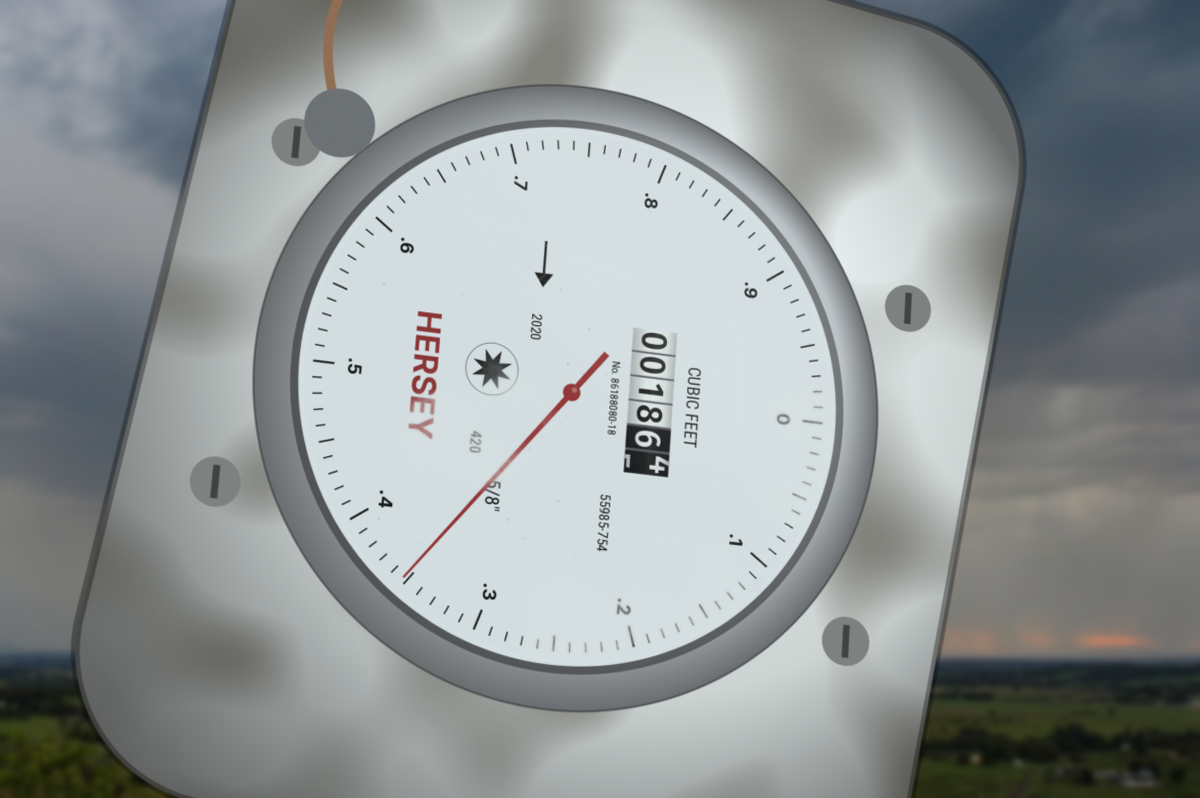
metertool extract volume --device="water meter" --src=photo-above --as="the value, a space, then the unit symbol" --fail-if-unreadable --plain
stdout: 1864.35 ft³
